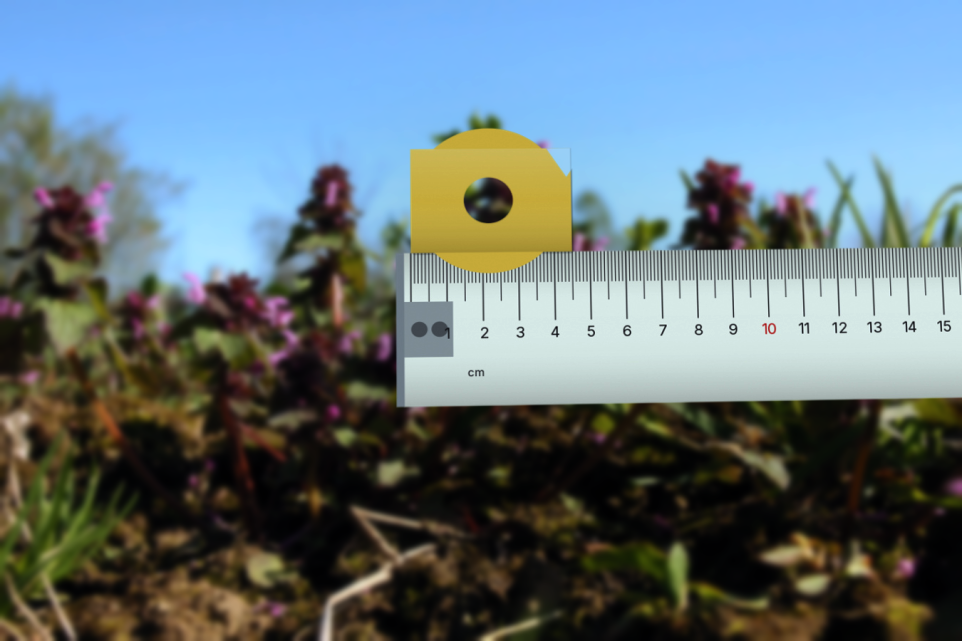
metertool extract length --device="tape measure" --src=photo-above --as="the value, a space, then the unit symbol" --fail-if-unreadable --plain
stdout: 4.5 cm
